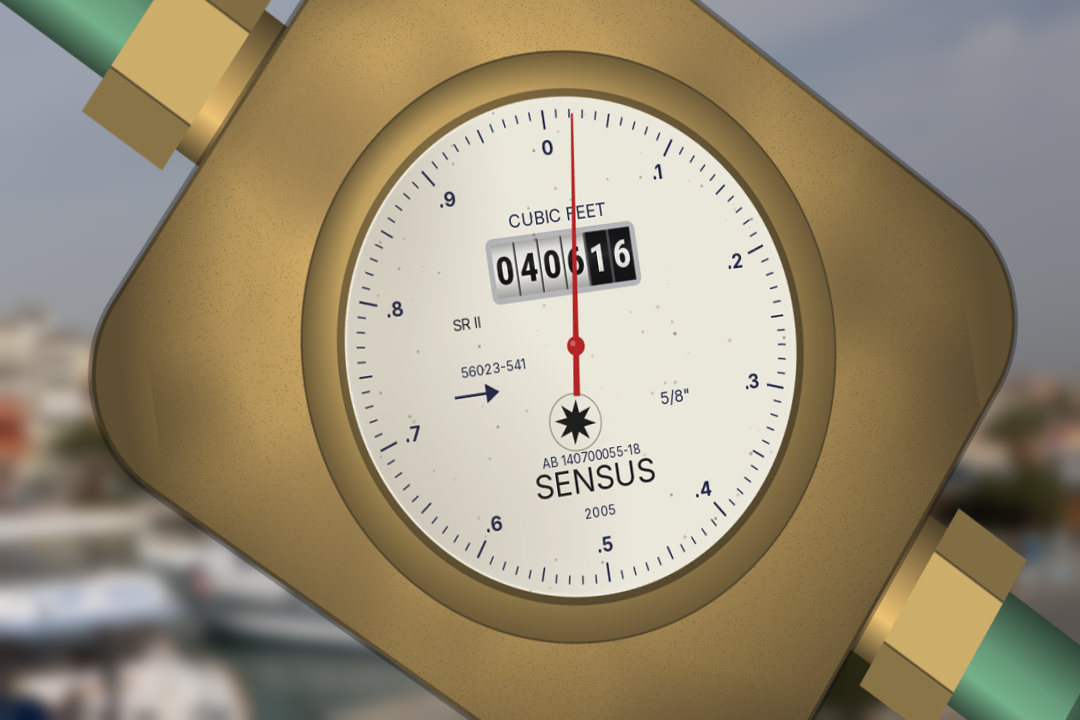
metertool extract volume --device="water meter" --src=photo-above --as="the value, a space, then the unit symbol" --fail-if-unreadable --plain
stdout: 40616.02 ft³
